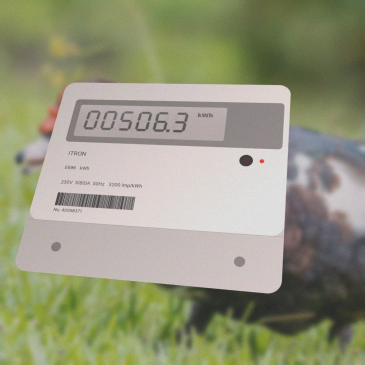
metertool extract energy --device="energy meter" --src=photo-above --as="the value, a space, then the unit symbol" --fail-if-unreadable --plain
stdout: 506.3 kWh
